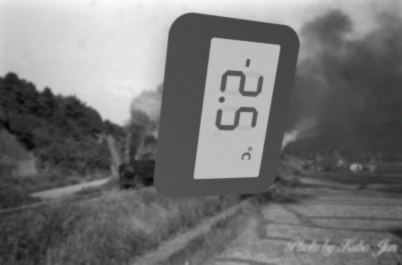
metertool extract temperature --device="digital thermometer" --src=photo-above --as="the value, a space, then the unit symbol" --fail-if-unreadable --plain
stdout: -2.5 °C
